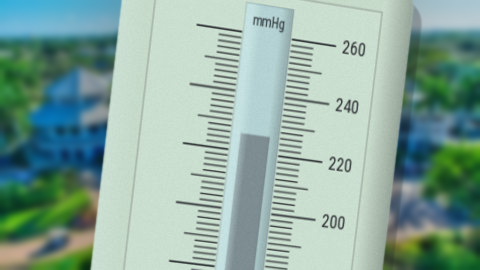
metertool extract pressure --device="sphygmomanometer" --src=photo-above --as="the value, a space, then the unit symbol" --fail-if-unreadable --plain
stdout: 226 mmHg
